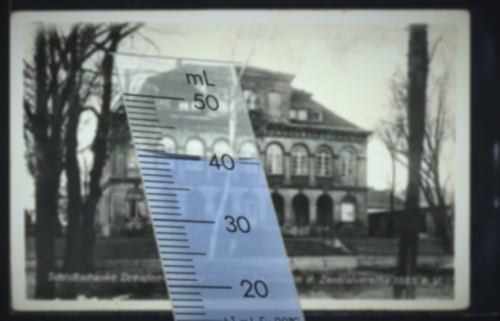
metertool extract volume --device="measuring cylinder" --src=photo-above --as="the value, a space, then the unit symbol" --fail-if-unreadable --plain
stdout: 40 mL
